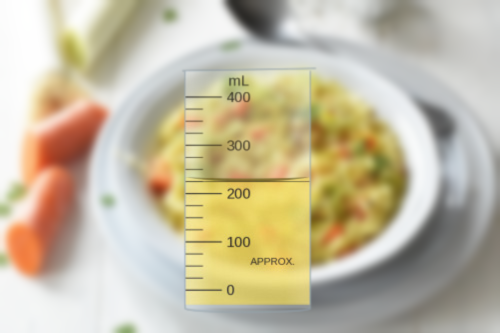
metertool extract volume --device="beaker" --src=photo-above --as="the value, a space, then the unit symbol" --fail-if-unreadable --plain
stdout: 225 mL
